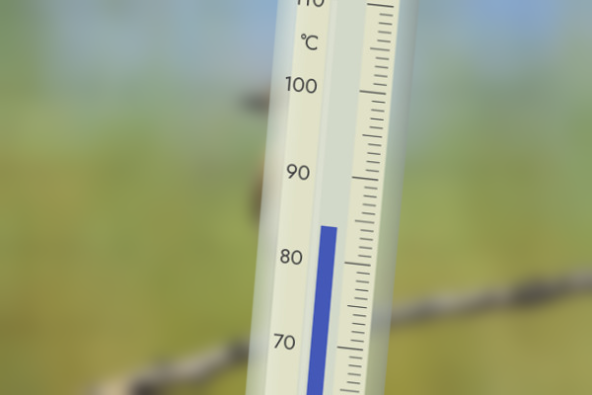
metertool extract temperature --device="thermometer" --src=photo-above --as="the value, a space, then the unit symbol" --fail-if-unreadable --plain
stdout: 84 °C
